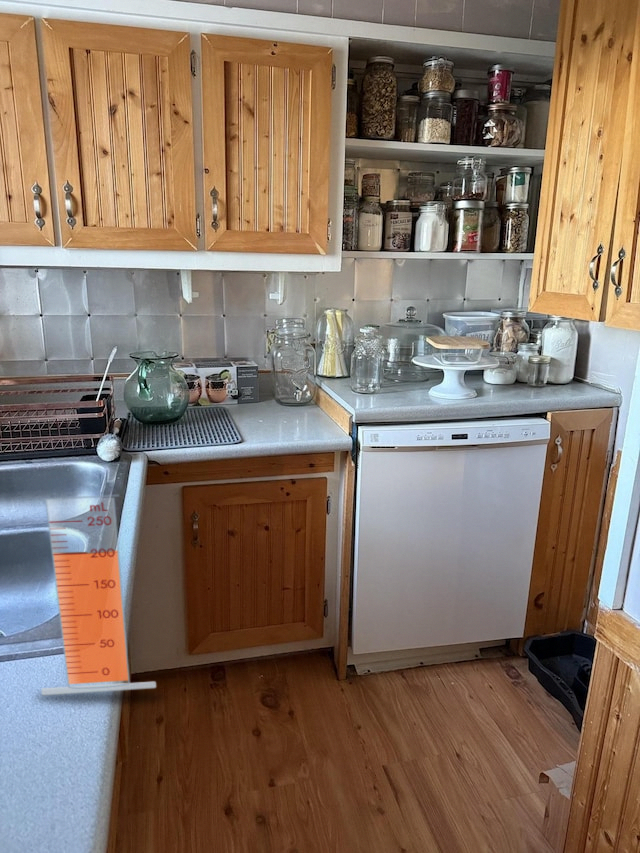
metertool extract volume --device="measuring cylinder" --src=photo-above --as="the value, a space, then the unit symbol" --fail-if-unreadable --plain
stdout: 200 mL
